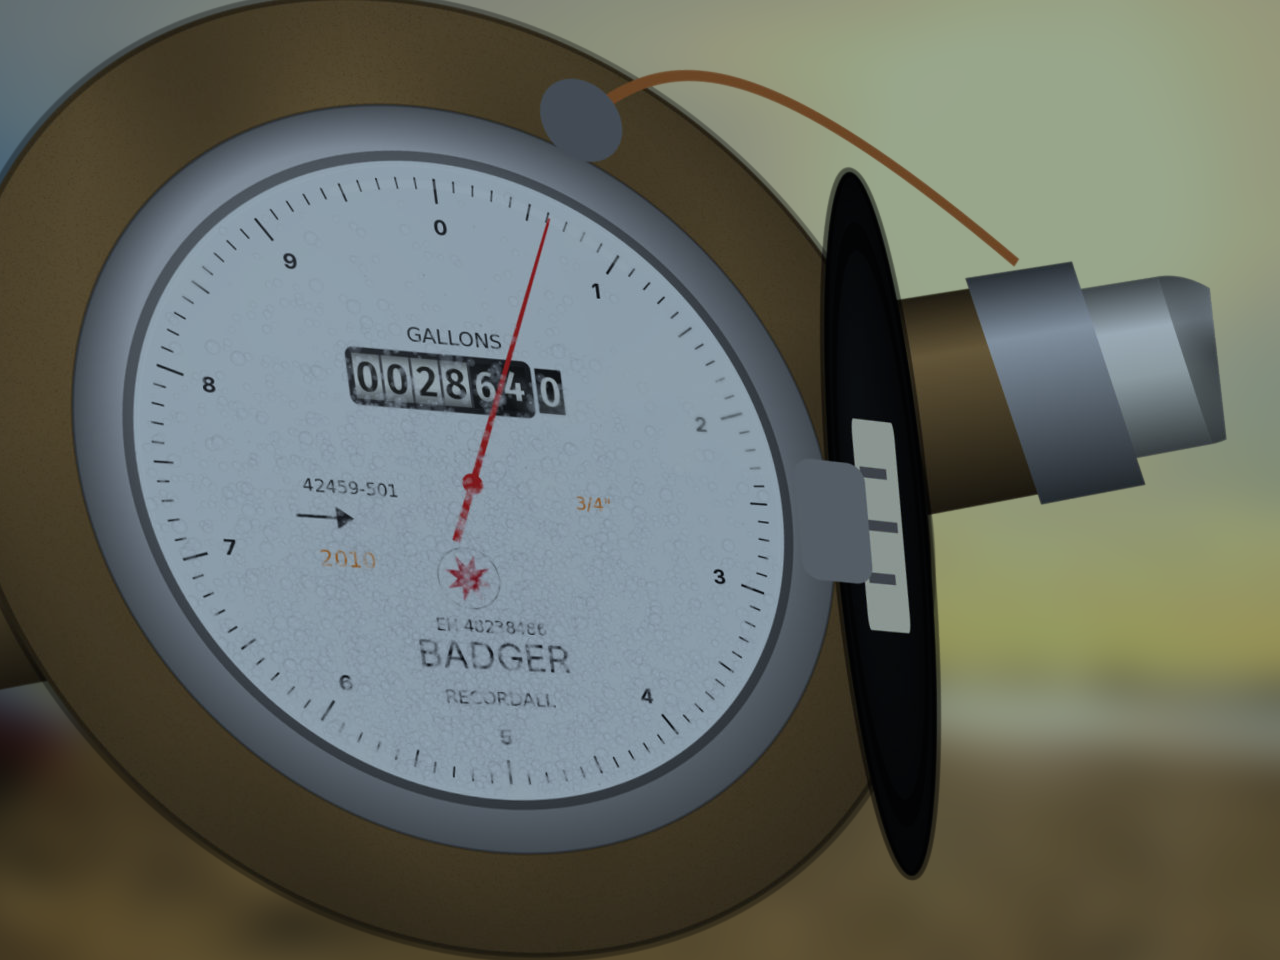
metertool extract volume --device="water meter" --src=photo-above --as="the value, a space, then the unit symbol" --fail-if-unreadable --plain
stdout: 28640.6 gal
